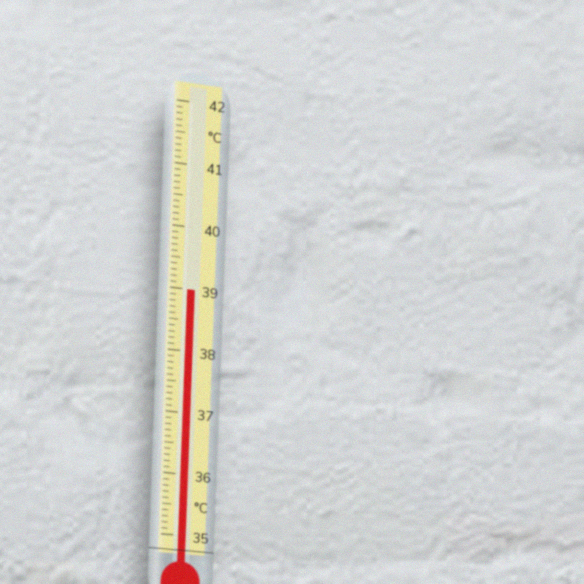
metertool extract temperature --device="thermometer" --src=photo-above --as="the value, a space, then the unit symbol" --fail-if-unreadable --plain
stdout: 39 °C
